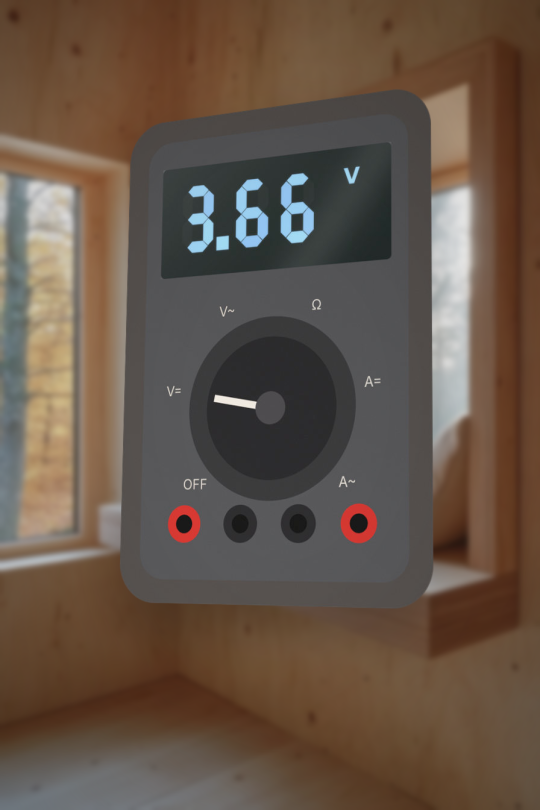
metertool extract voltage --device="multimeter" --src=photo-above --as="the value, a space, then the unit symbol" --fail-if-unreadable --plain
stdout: 3.66 V
